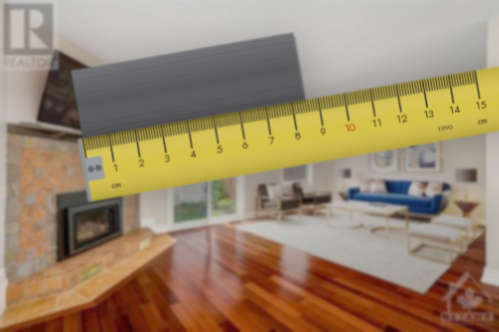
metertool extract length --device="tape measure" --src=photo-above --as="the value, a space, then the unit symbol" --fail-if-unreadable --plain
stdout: 8.5 cm
